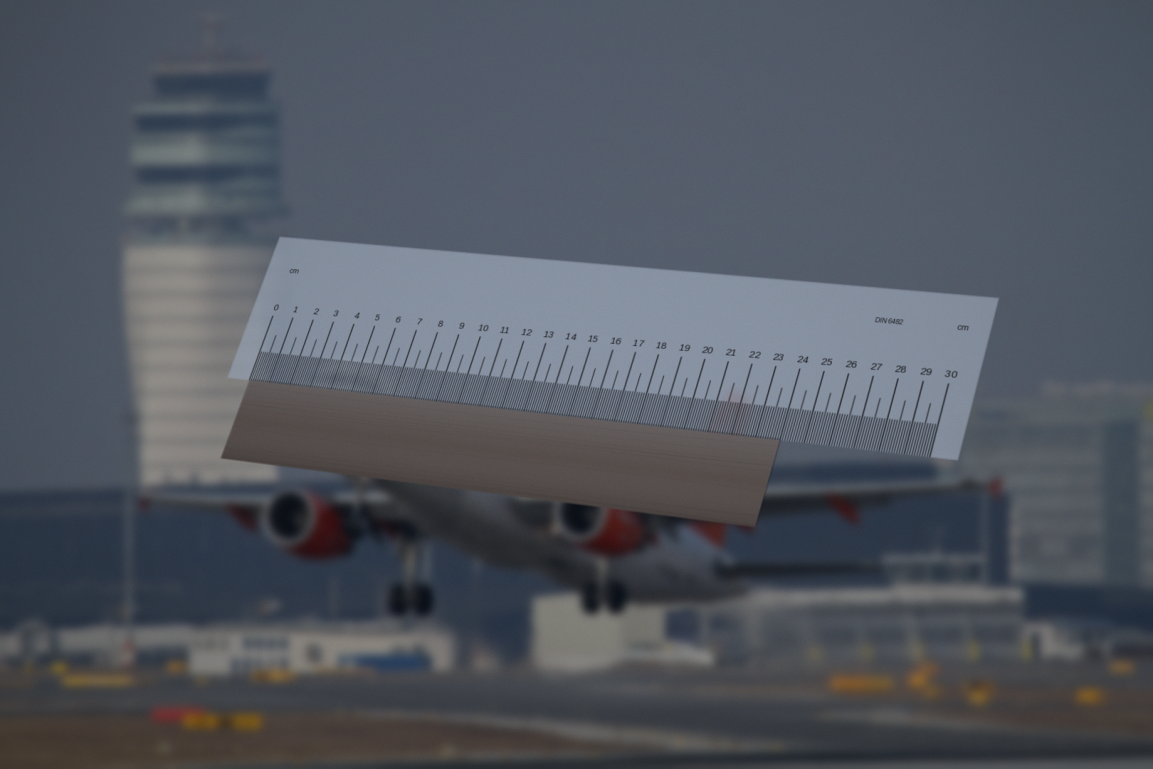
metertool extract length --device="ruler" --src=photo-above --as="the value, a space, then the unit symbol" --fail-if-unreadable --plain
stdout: 24 cm
